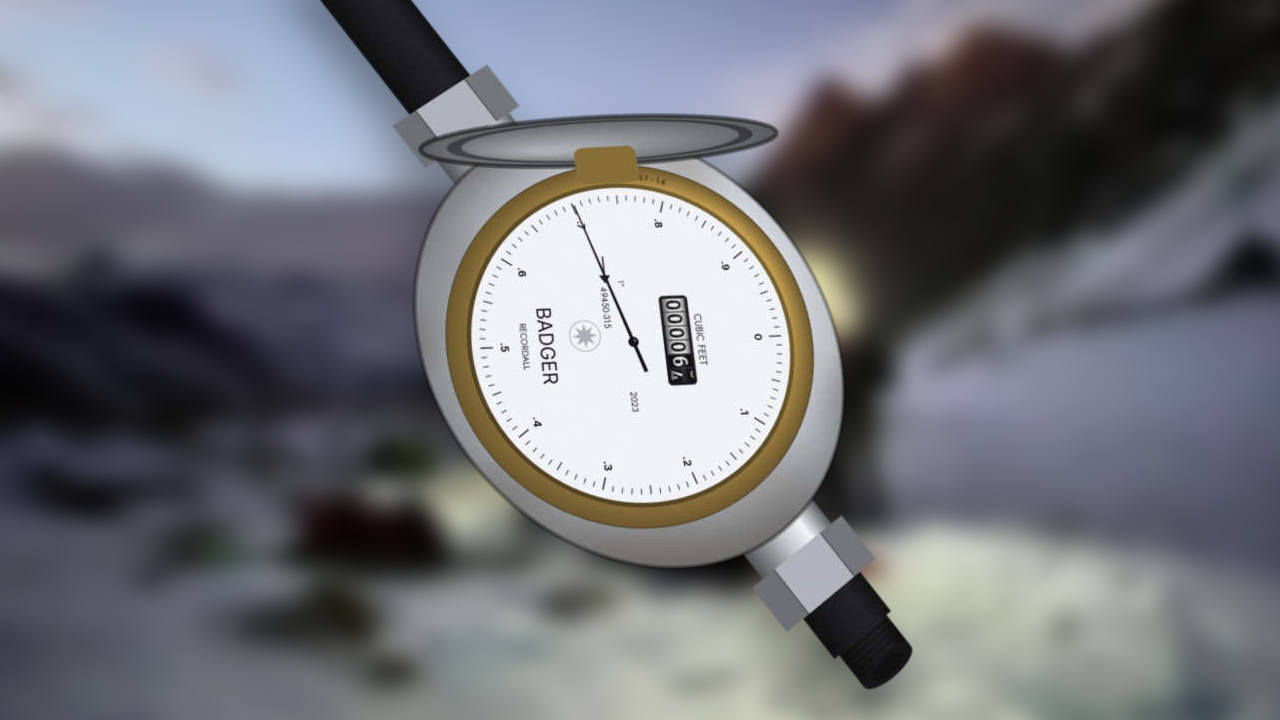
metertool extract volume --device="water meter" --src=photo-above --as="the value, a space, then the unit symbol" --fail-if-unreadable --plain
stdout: 63.70 ft³
